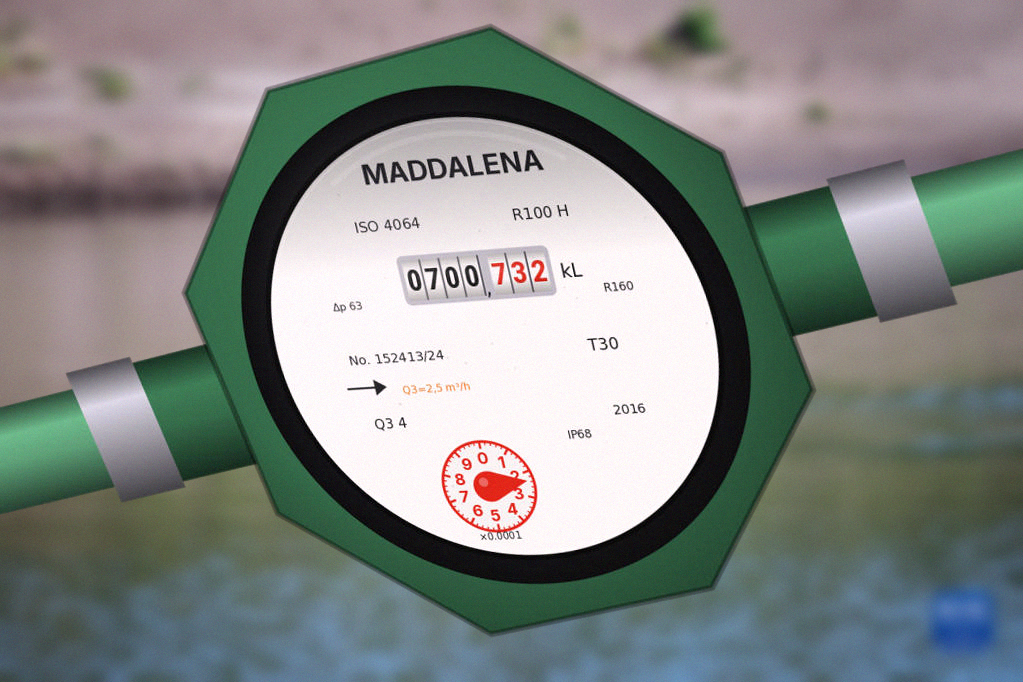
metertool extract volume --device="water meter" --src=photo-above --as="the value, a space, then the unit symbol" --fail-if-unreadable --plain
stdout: 700.7322 kL
